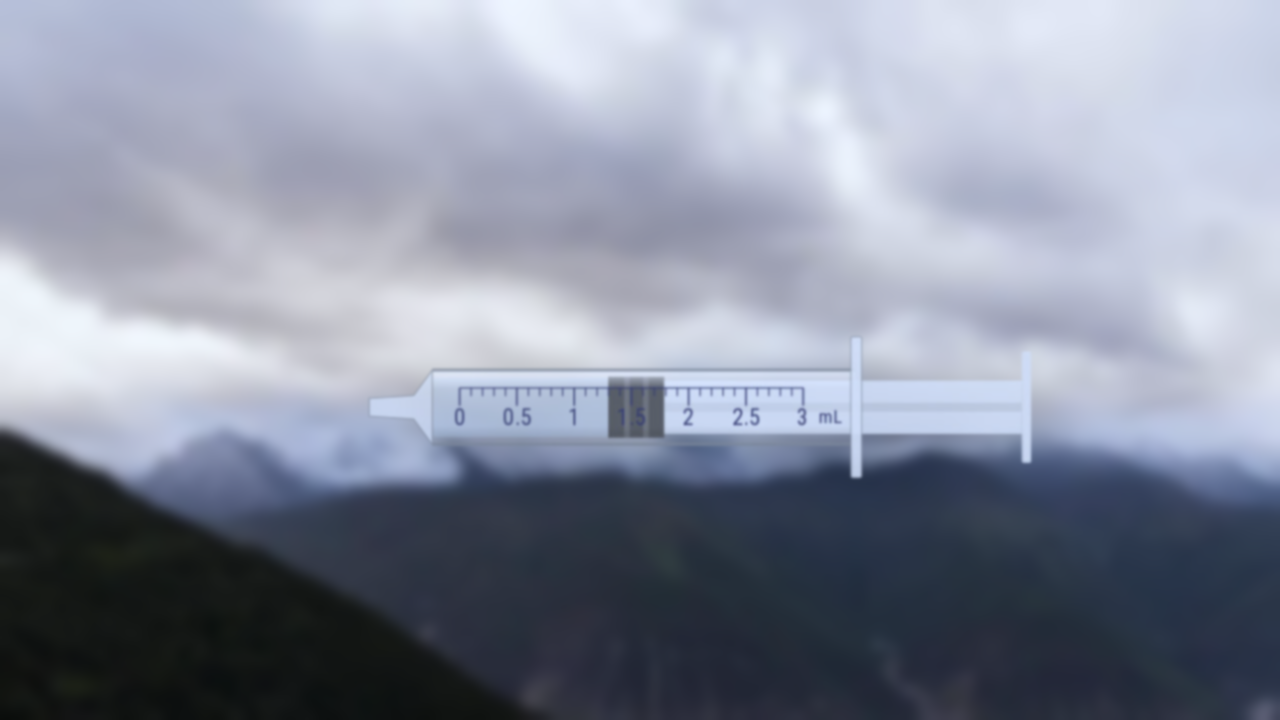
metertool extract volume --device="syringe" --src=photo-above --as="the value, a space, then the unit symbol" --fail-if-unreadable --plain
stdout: 1.3 mL
